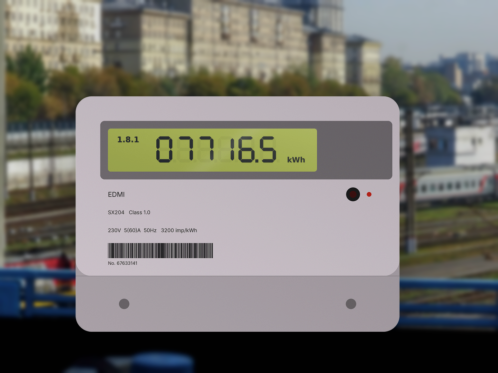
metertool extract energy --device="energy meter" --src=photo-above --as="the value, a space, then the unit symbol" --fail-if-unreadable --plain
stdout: 7716.5 kWh
